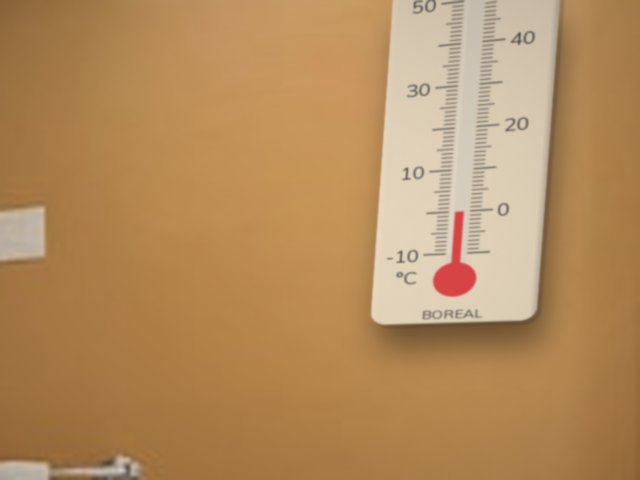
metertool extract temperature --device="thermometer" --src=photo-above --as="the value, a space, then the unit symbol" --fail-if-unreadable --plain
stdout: 0 °C
